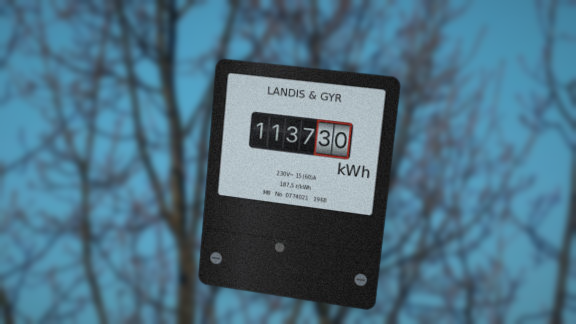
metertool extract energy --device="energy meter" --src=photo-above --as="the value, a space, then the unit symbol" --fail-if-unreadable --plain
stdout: 1137.30 kWh
